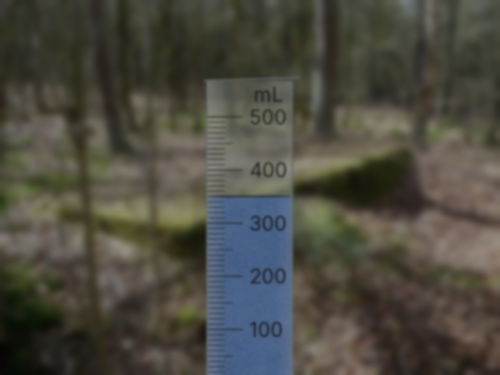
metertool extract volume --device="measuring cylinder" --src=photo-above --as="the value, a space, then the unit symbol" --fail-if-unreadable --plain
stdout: 350 mL
